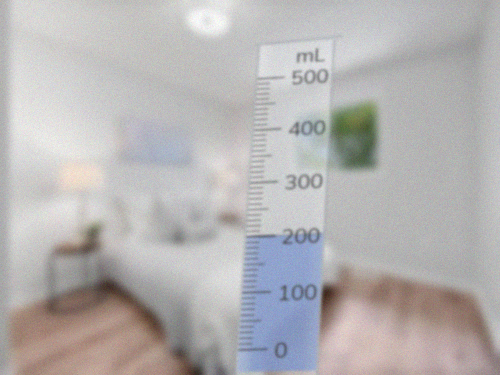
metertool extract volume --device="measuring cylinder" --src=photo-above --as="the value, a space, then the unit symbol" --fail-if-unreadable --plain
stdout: 200 mL
